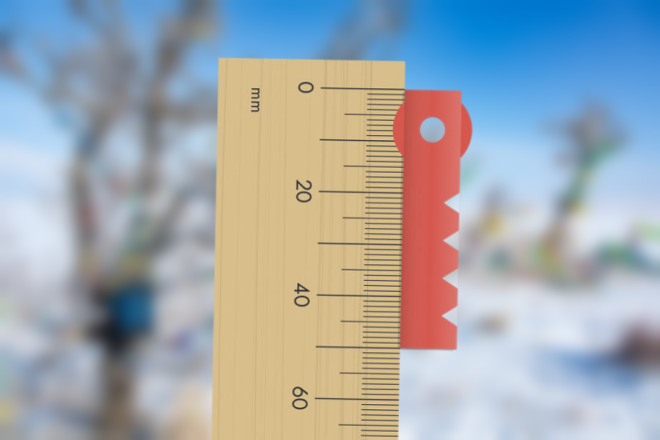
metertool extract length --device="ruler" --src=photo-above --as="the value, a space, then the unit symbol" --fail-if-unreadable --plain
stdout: 50 mm
